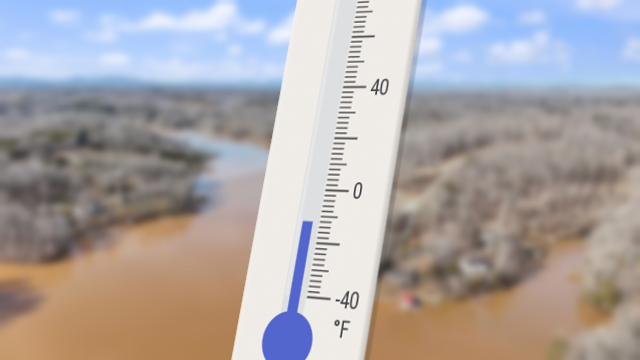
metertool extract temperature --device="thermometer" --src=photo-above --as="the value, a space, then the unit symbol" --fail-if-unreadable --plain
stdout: -12 °F
